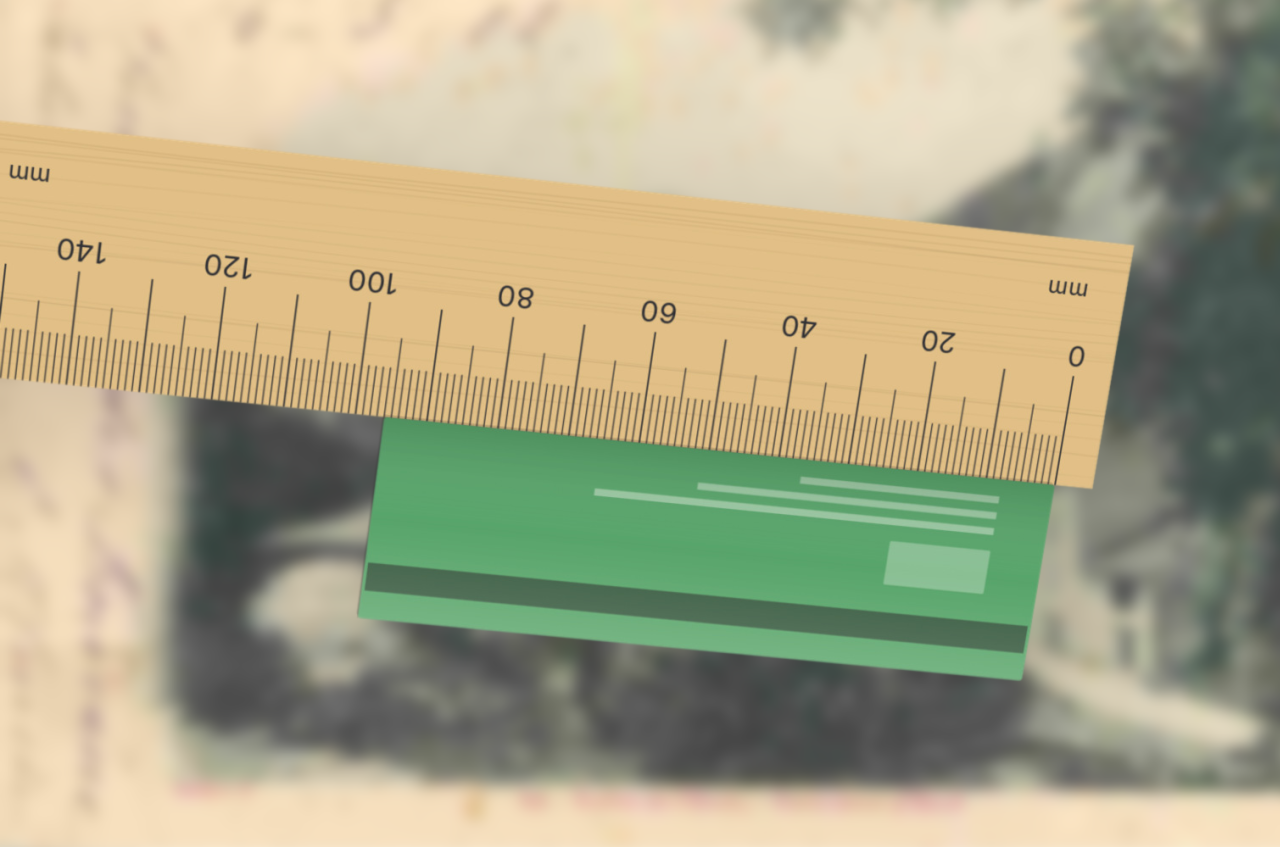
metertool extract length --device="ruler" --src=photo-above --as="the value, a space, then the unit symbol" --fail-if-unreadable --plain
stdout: 96 mm
